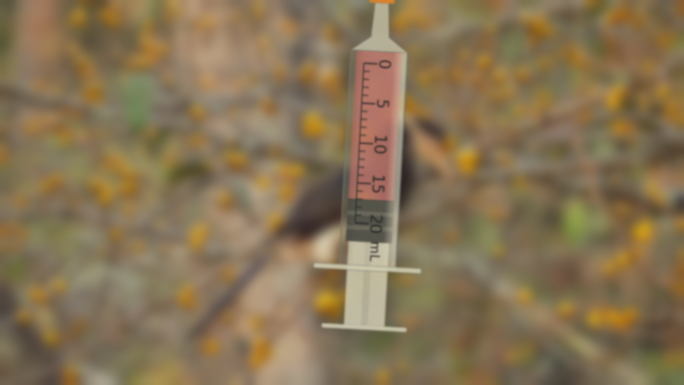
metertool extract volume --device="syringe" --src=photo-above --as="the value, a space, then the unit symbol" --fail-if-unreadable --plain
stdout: 17 mL
